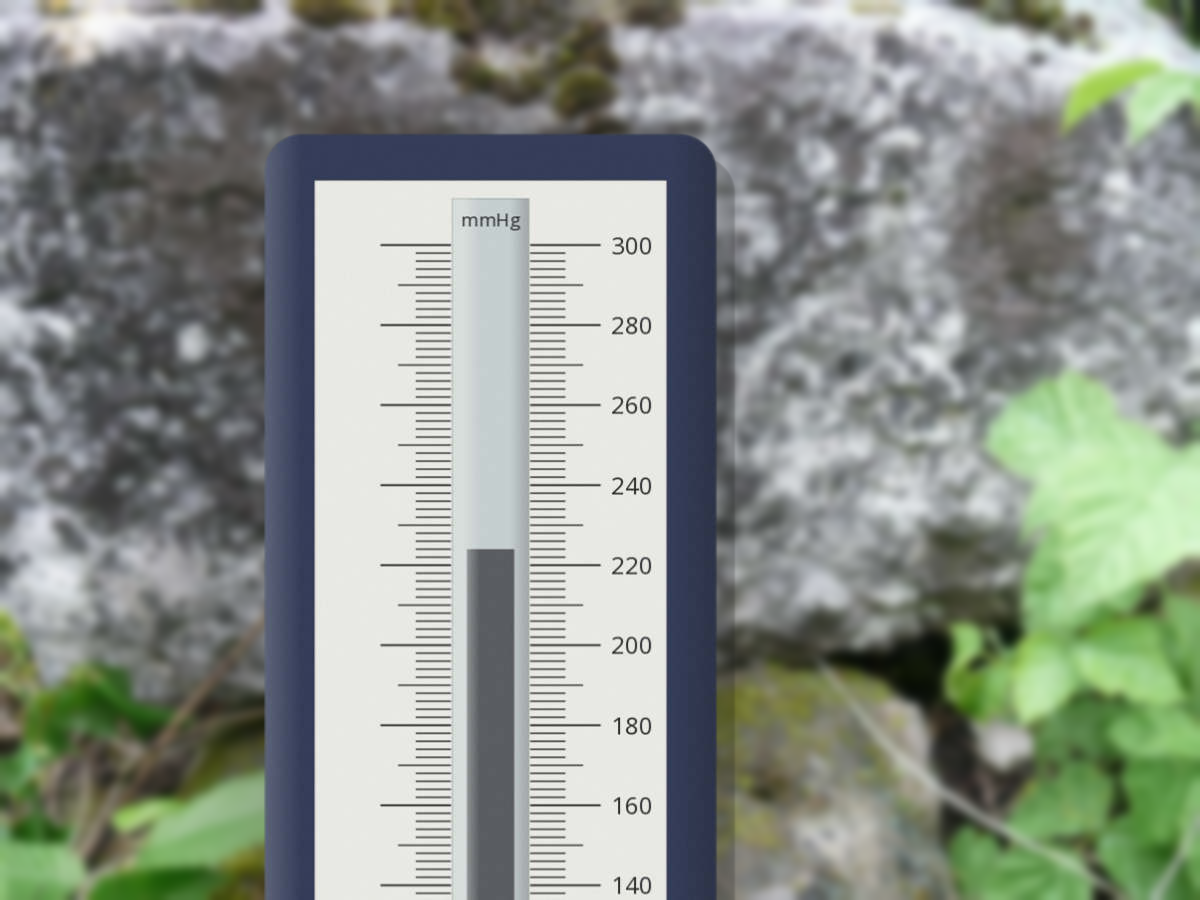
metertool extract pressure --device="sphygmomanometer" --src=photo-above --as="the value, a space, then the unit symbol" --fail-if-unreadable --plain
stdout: 224 mmHg
